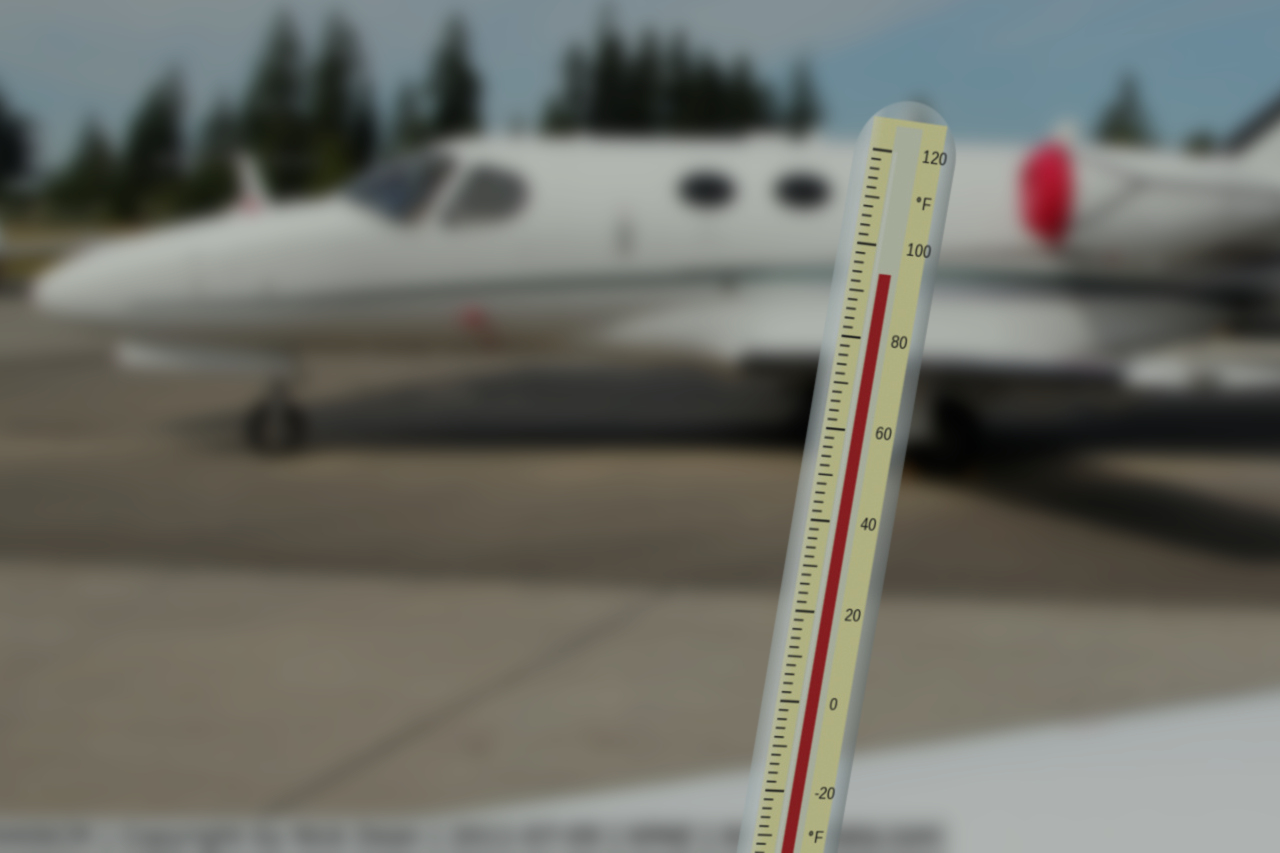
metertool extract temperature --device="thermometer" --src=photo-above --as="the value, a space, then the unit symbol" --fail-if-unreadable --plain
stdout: 94 °F
